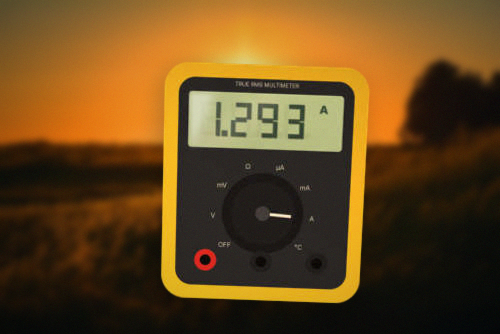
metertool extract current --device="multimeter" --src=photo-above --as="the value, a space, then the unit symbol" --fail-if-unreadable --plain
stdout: 1.293 A
